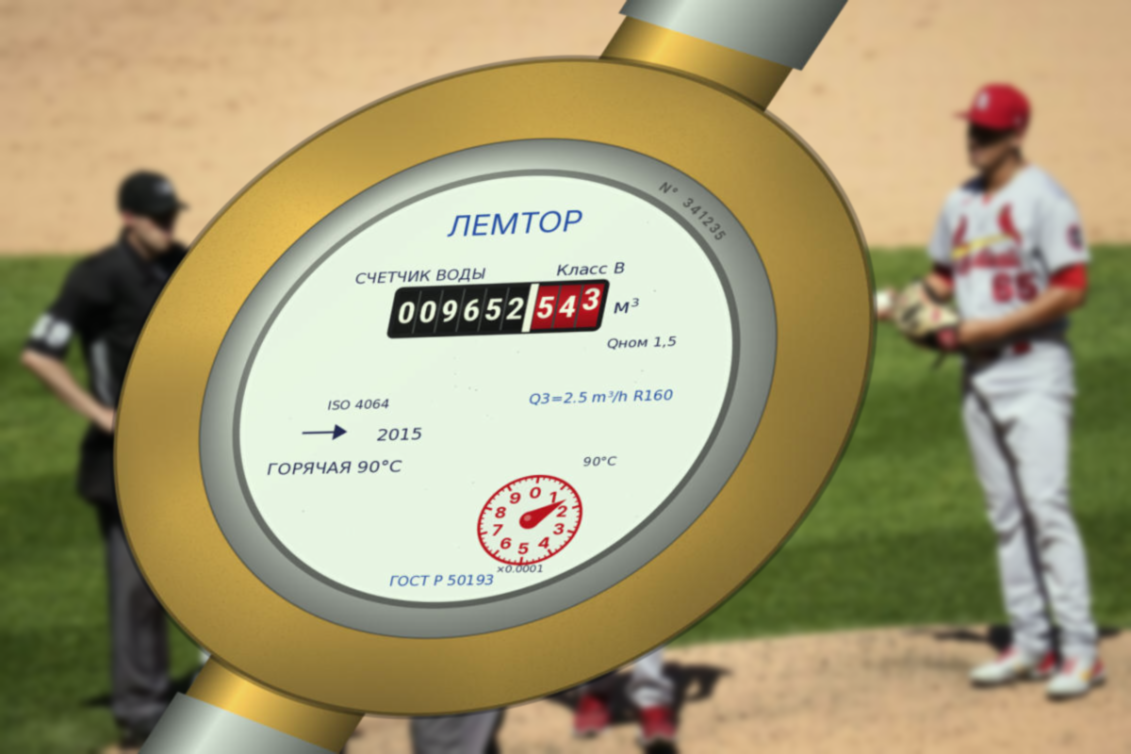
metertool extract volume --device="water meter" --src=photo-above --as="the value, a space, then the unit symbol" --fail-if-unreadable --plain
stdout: 9652.5431 m³
